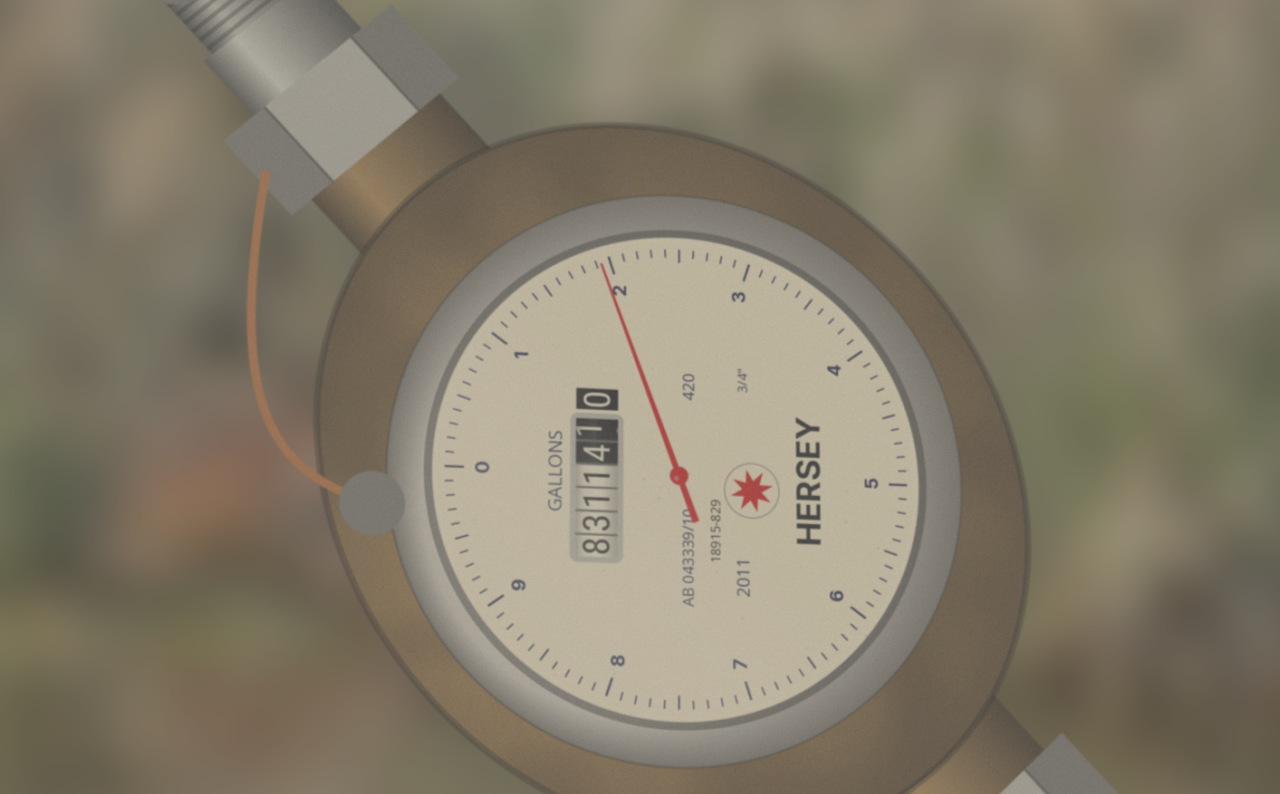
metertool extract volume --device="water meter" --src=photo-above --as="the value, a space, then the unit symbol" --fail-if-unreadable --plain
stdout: 8311411.9 gal
